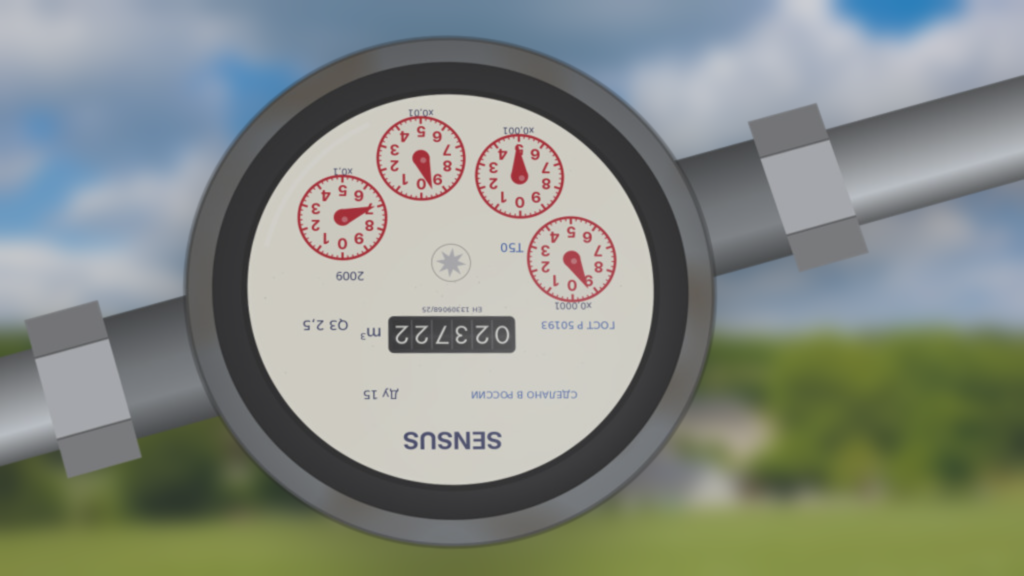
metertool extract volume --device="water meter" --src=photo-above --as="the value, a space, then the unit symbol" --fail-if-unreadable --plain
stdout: 23722.6949 m³
